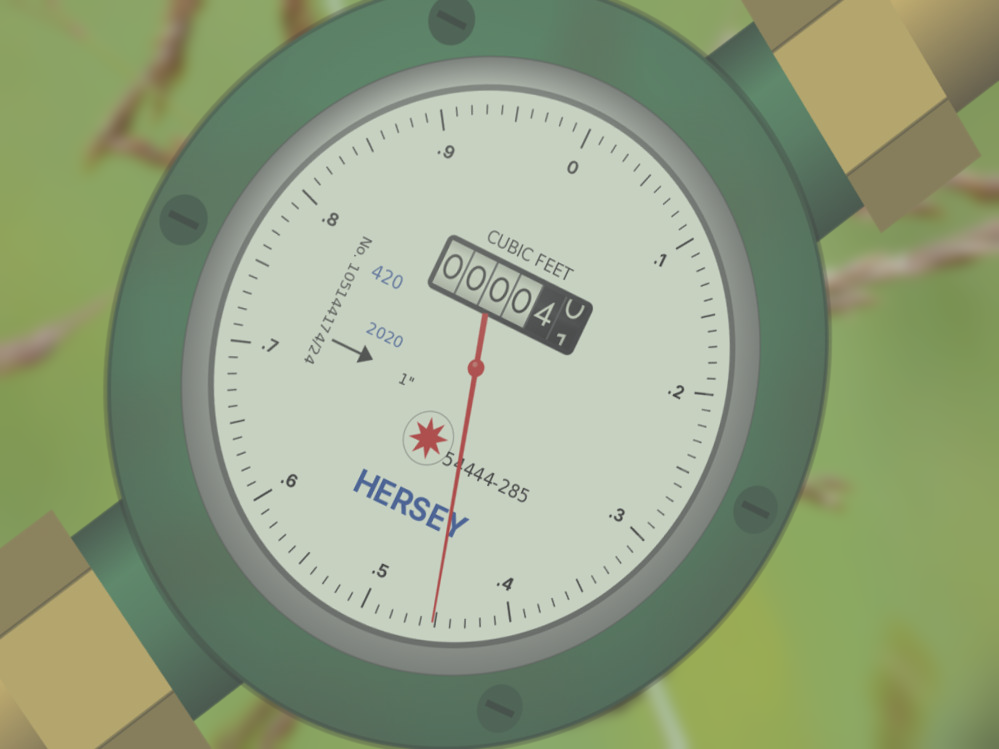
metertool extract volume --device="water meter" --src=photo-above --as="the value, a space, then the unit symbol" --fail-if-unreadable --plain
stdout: 40.45 ft³
